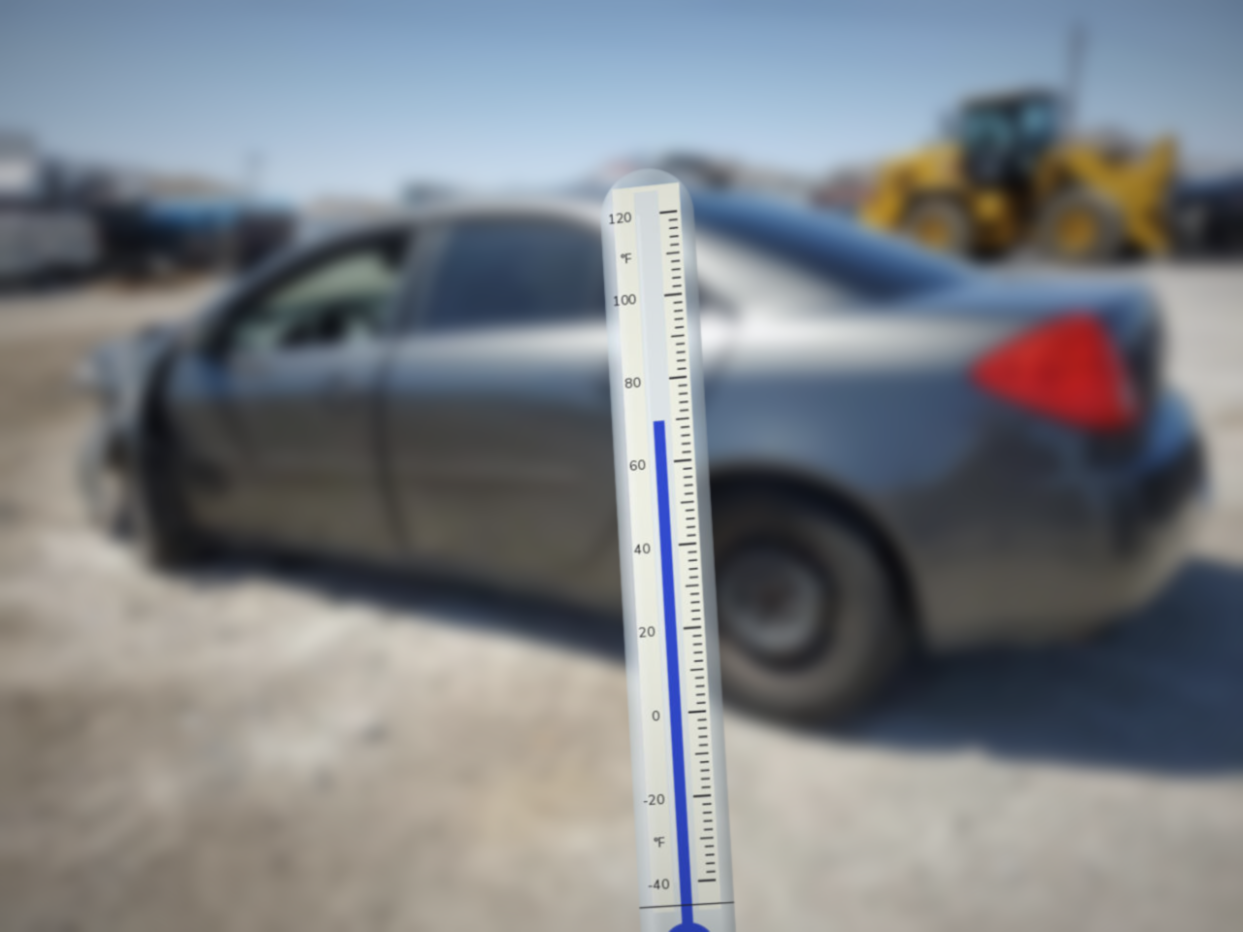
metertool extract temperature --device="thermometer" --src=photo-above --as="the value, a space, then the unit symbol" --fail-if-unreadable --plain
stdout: 70 °F
